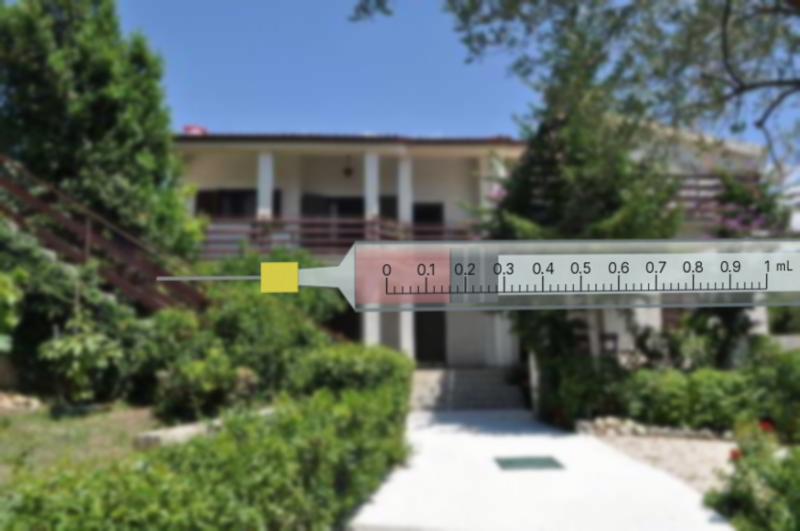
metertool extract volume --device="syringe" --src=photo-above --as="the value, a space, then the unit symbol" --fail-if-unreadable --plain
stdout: 0.16 mL
